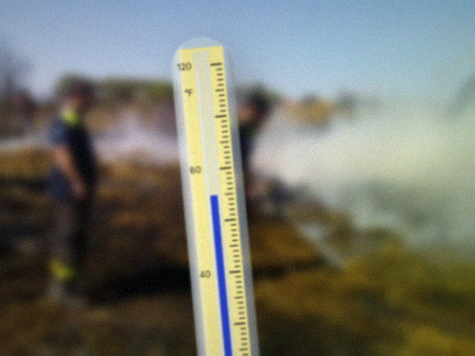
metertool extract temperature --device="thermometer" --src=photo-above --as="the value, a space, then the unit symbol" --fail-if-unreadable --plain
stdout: 70 °F
